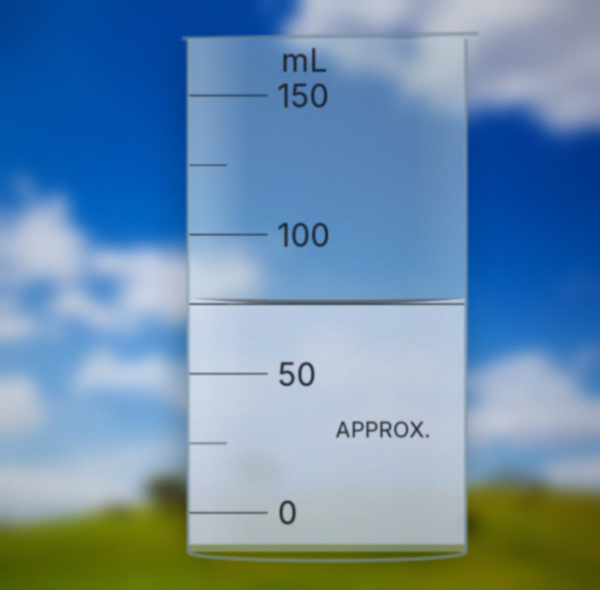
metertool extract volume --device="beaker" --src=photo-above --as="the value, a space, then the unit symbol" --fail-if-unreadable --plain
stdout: 75 mL
